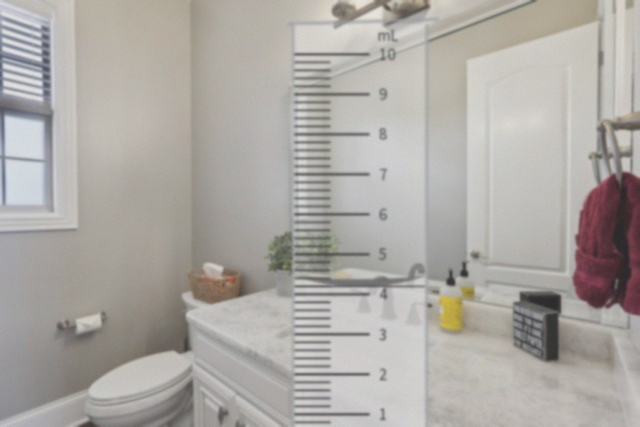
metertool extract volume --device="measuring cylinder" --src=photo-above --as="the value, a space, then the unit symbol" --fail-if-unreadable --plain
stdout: 4.2 mL
